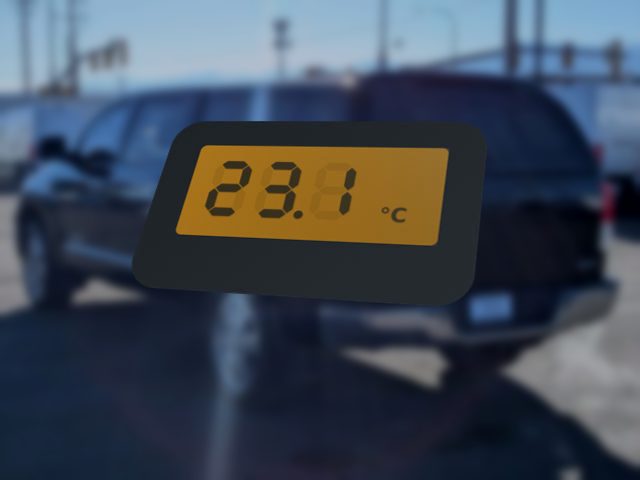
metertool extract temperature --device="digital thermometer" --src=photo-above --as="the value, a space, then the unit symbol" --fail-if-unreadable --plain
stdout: 23.1 °C
